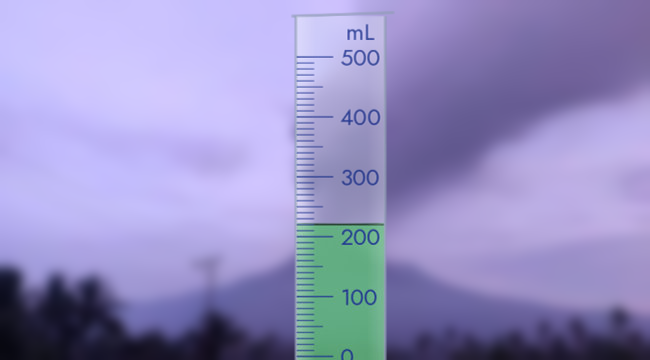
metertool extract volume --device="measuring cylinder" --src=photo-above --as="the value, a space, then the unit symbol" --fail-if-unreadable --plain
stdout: 220 mL
